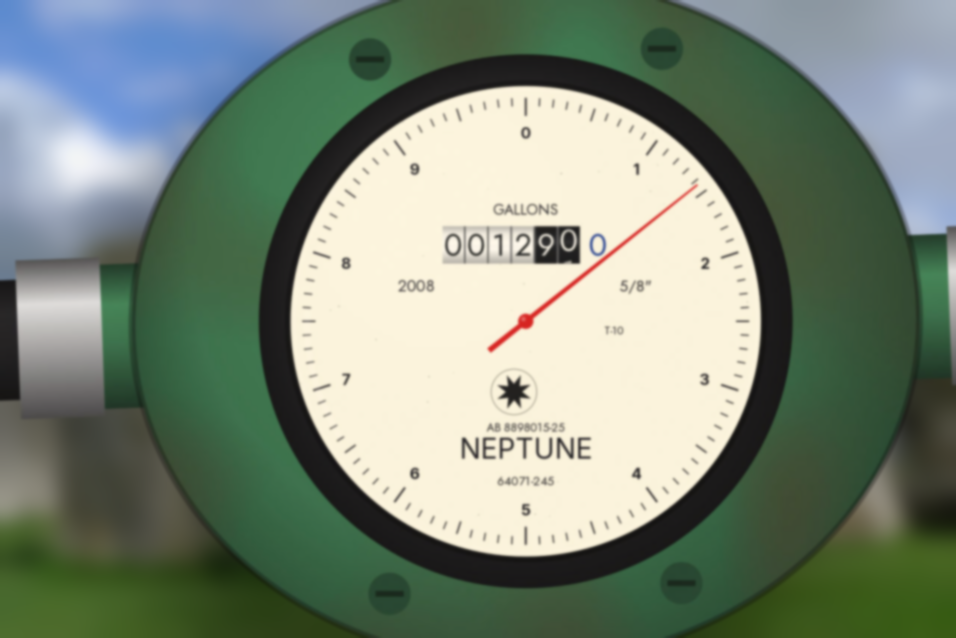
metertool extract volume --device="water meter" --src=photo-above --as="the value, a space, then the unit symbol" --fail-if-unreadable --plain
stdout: 12901.4 gal
